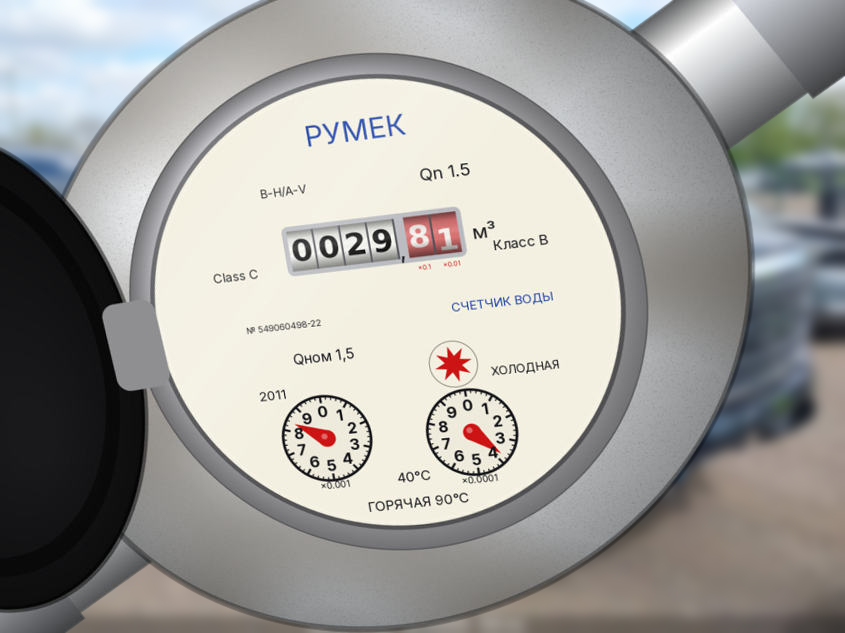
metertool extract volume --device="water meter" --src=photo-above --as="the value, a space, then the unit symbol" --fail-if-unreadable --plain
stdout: 29.8083 m³
